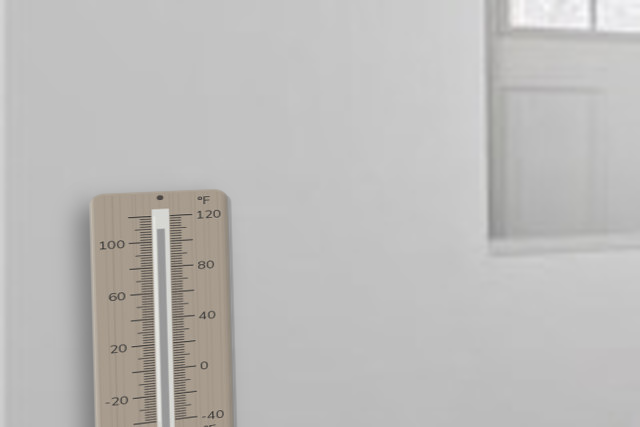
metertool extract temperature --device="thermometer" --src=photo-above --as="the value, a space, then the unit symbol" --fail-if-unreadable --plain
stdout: 110 °F
